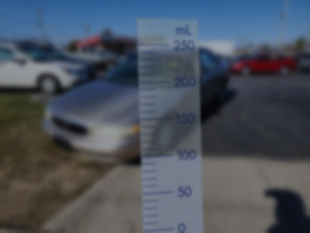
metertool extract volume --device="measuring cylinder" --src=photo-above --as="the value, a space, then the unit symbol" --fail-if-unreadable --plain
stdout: 100 mL
